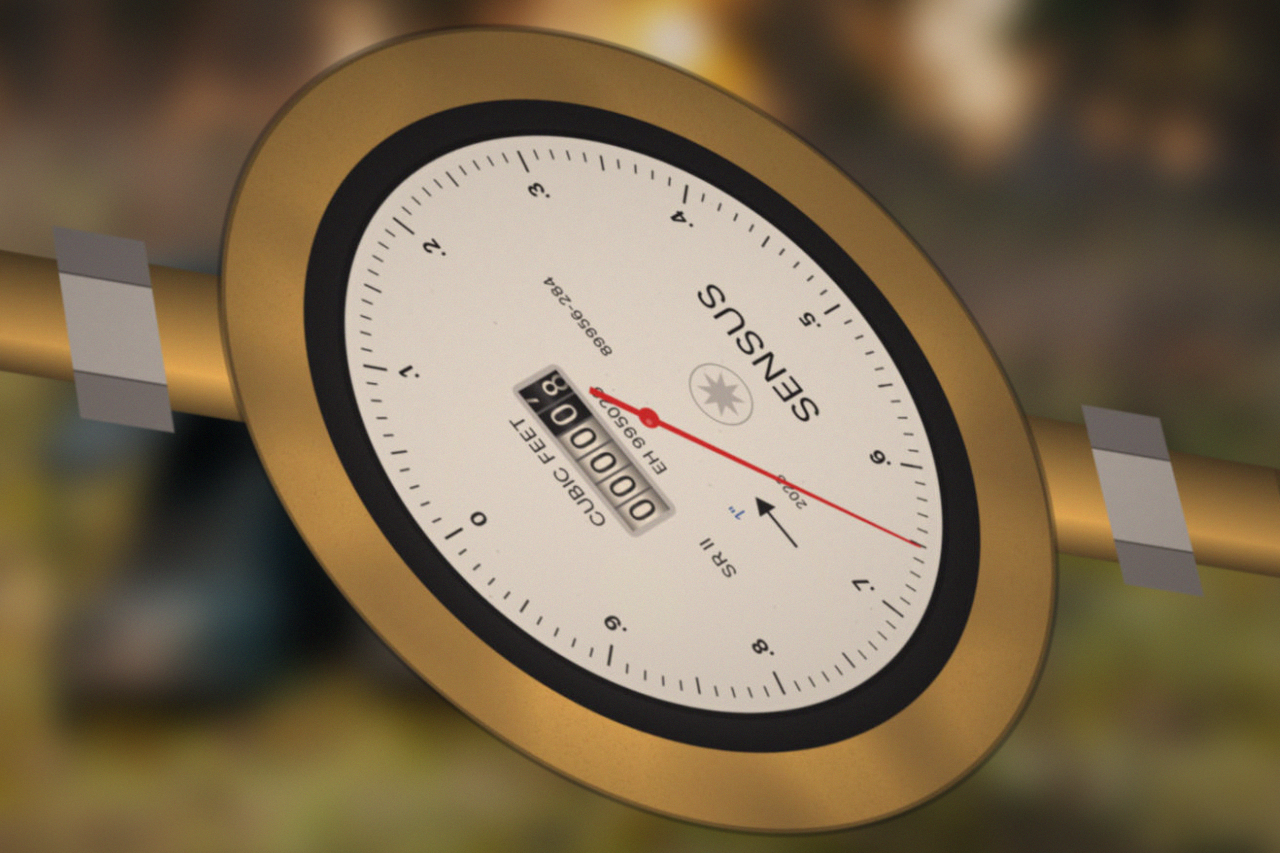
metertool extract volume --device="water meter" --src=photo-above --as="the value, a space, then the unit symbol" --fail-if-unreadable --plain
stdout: 7.65 ft³
